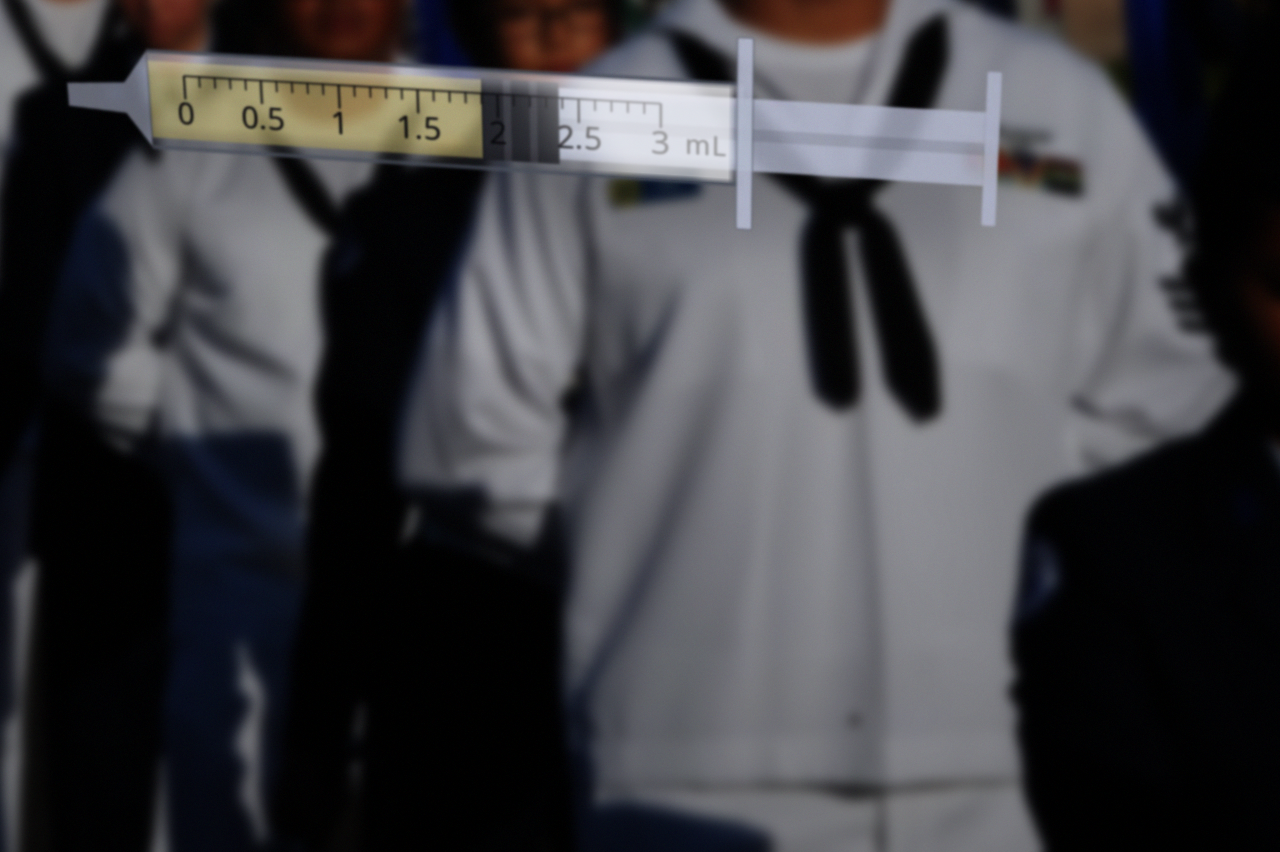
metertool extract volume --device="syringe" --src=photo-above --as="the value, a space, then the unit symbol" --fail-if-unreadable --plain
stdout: 1.9 mL
